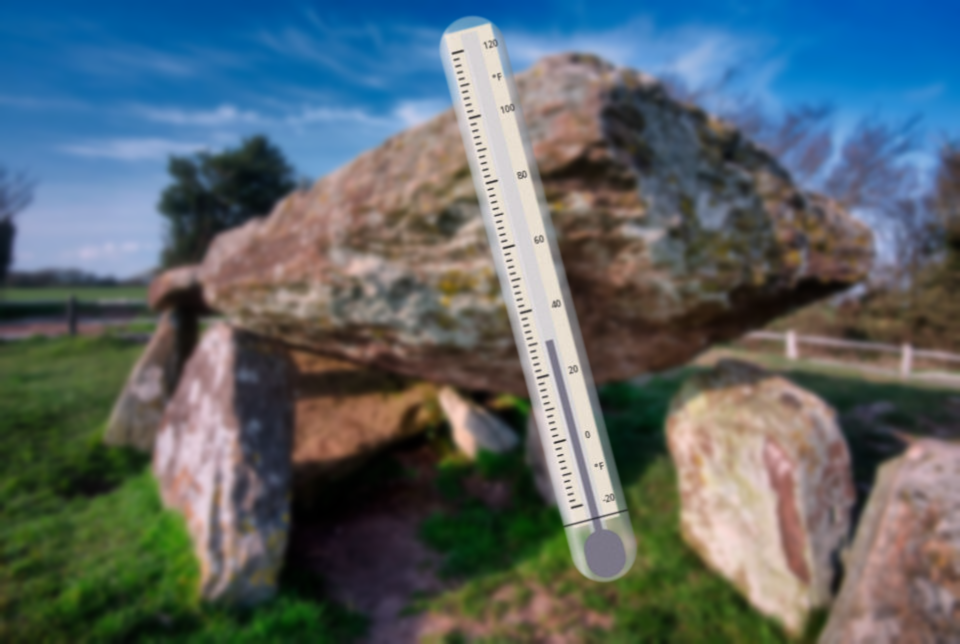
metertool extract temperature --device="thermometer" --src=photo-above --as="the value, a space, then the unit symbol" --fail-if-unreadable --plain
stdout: 30 °F
